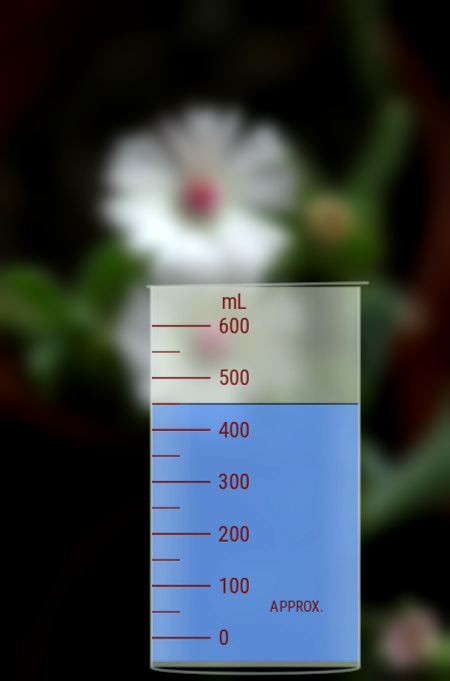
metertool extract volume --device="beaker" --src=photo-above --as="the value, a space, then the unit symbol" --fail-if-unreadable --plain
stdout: 450 mL
